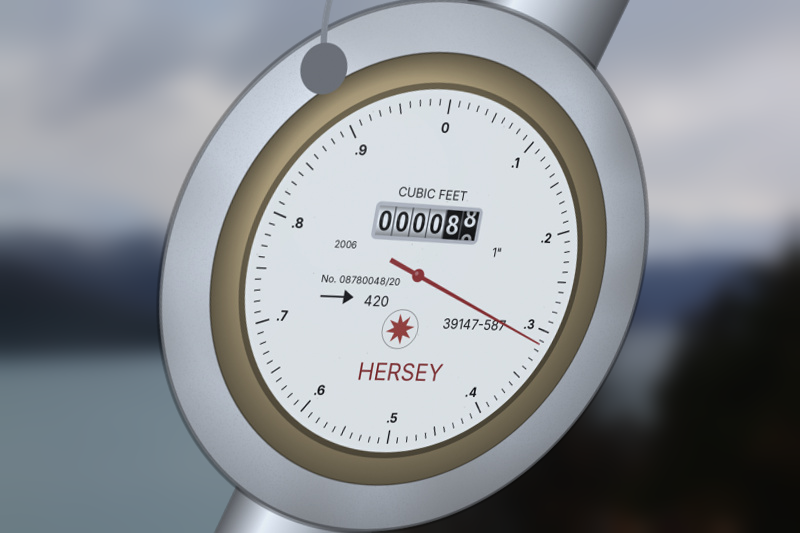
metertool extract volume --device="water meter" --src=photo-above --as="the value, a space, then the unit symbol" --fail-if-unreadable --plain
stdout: 88.31 ft³
